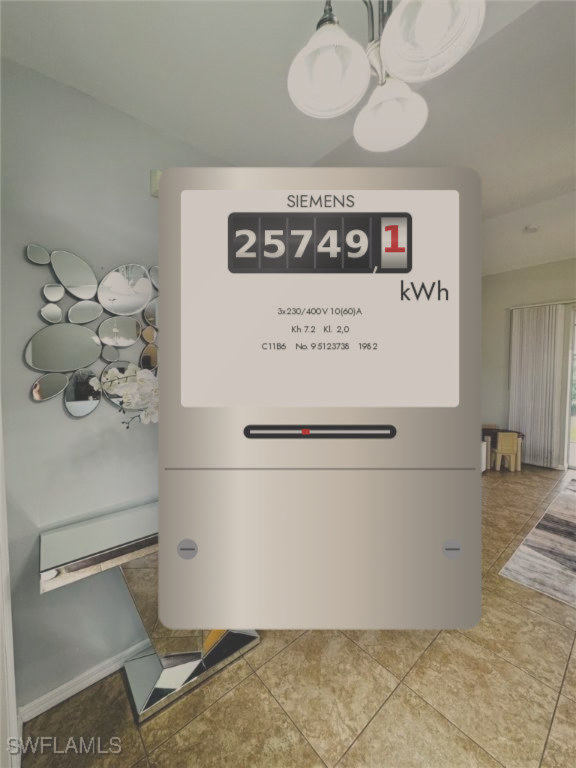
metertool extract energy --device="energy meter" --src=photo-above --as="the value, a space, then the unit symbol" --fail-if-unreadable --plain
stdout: 25749.1 kWh
